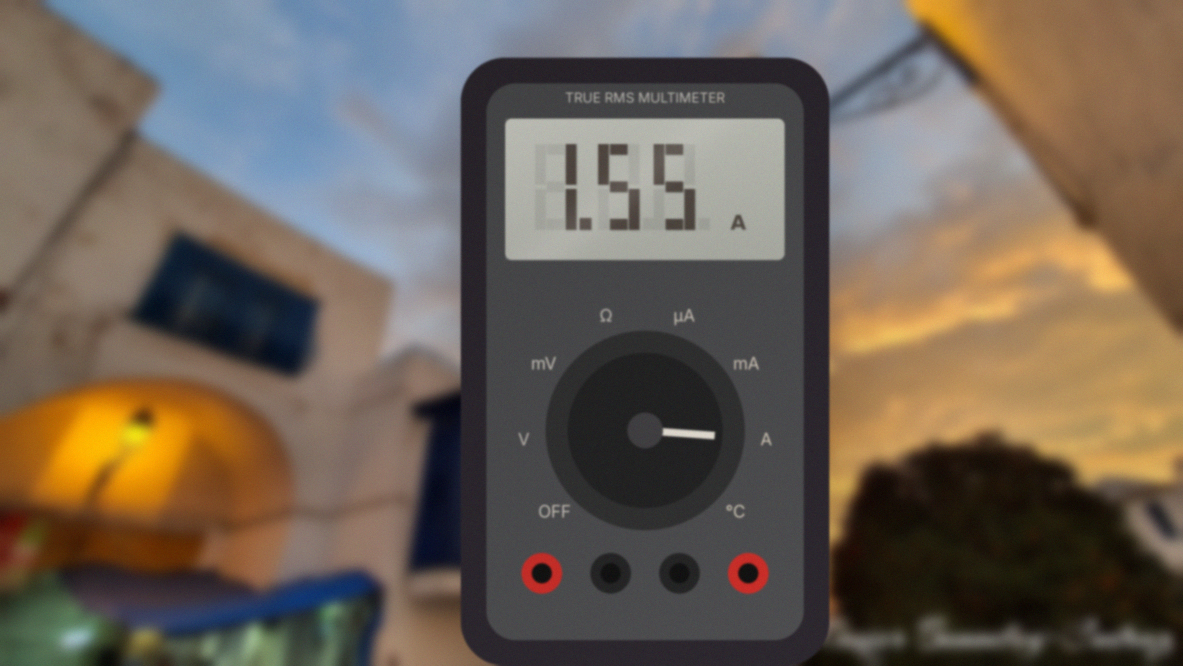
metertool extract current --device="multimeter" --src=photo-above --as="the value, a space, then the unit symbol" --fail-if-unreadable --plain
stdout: 1.55 A
